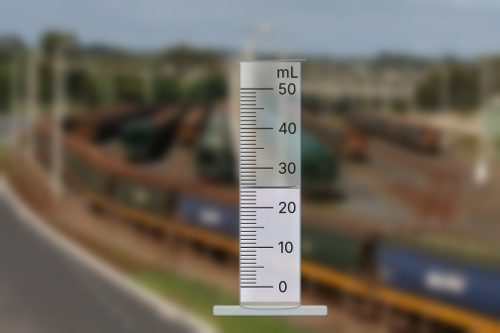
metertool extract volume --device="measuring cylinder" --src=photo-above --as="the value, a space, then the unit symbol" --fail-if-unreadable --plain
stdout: 25 mL
